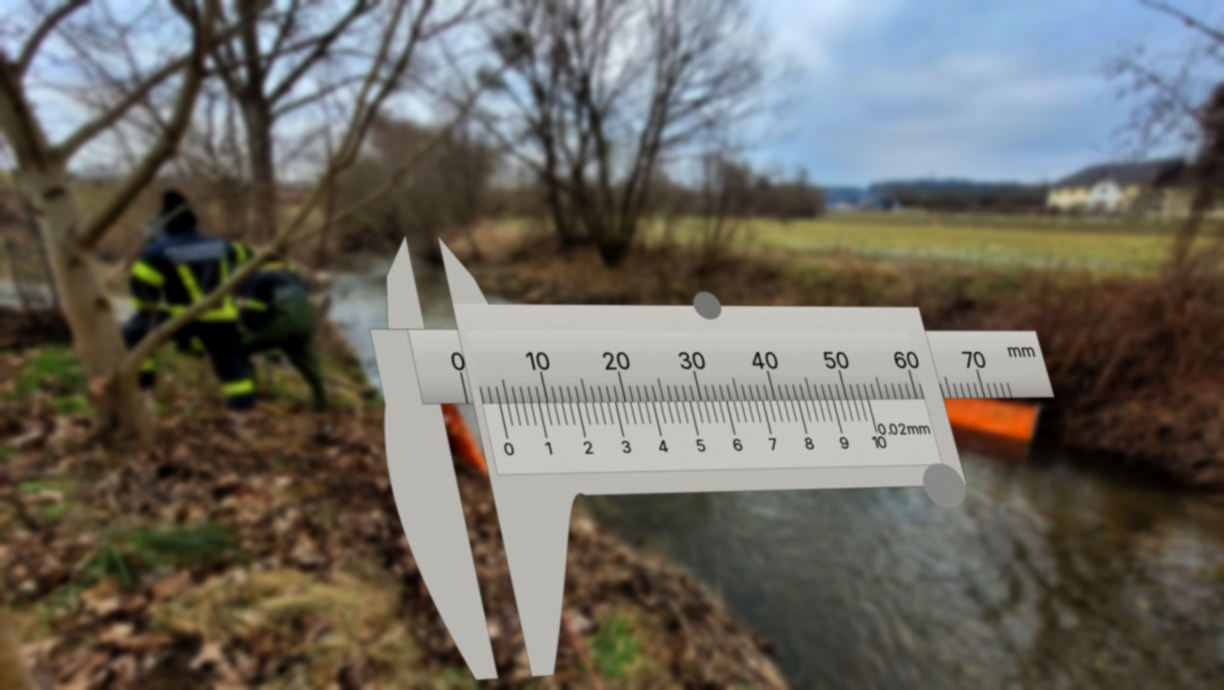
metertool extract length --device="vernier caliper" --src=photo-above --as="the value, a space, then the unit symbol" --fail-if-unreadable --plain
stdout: 4.0 mm
